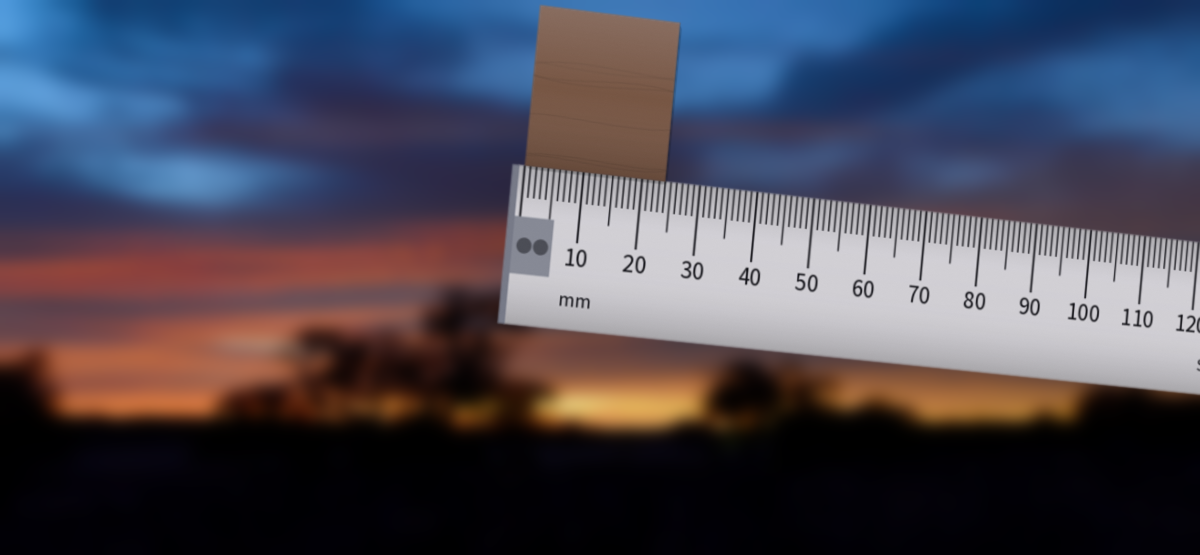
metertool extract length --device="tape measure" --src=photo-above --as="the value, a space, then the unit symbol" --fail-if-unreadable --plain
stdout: 24 mm
